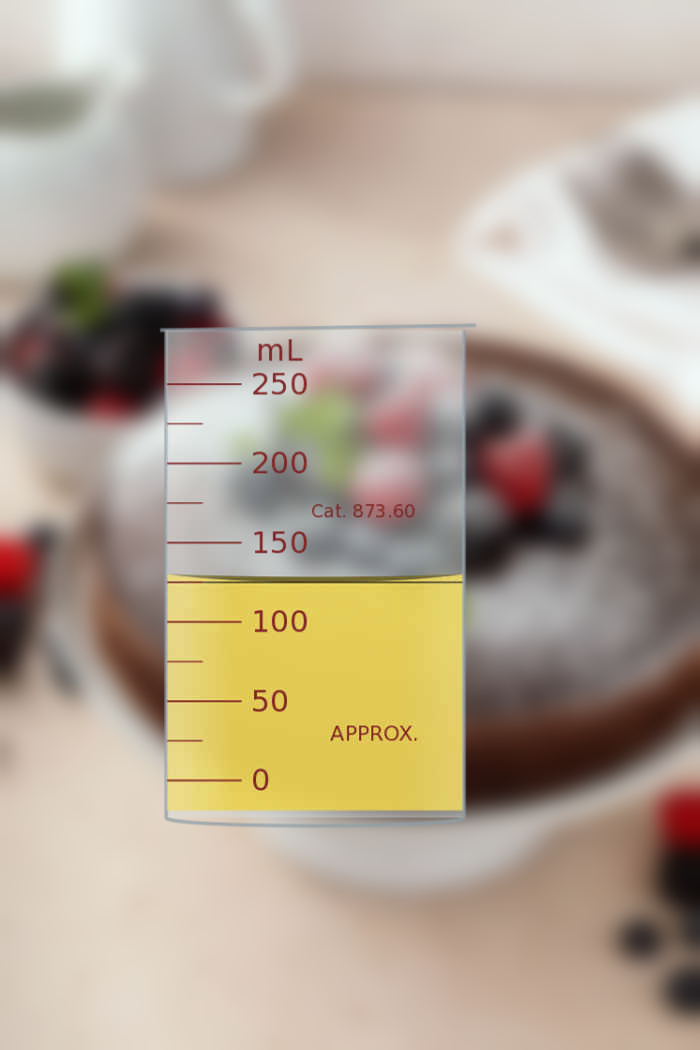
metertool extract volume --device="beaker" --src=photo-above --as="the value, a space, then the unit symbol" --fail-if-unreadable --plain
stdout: 125 mL
